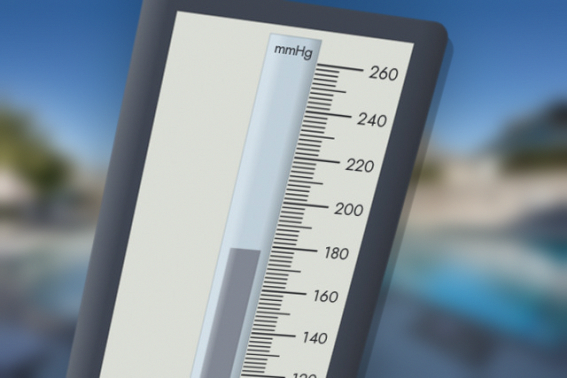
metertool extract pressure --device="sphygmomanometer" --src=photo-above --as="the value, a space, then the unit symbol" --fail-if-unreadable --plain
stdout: 178 mmHg
